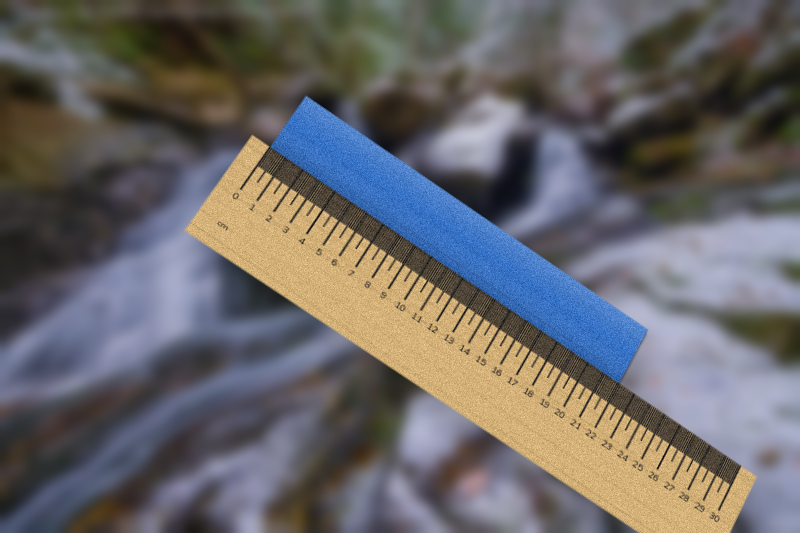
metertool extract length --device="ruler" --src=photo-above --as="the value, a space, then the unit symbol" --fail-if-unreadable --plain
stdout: 22 cm
